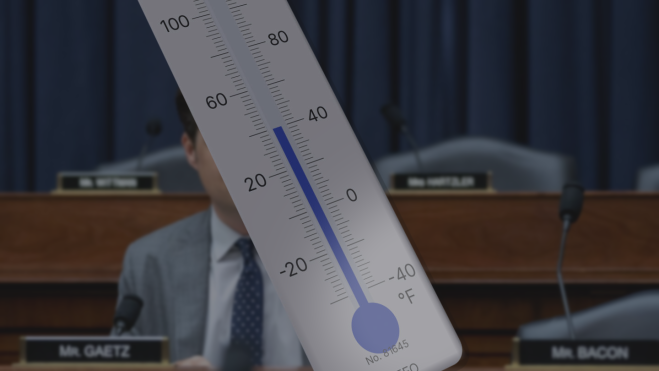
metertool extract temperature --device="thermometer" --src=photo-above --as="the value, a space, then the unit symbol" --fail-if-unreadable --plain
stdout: 40 °F
